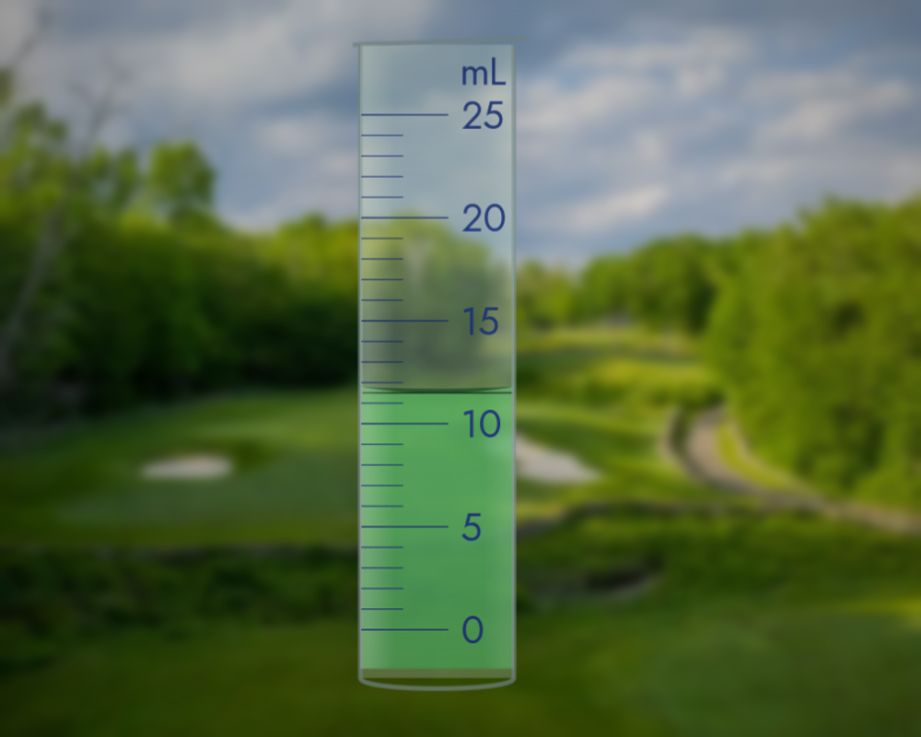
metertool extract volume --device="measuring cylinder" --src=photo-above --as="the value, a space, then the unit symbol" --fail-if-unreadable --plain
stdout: 11.5 mL
